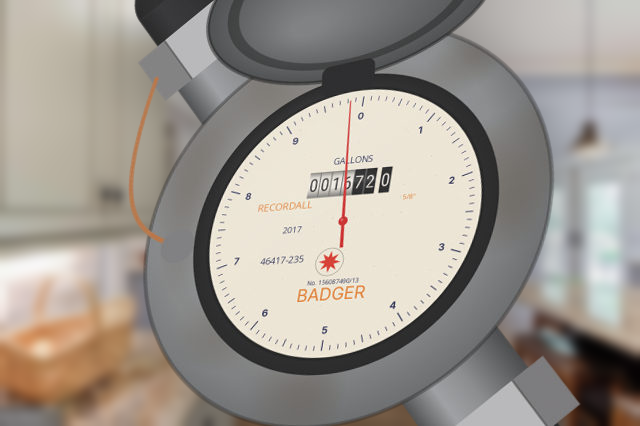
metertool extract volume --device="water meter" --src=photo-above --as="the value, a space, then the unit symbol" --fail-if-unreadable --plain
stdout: 16719.8 gal
